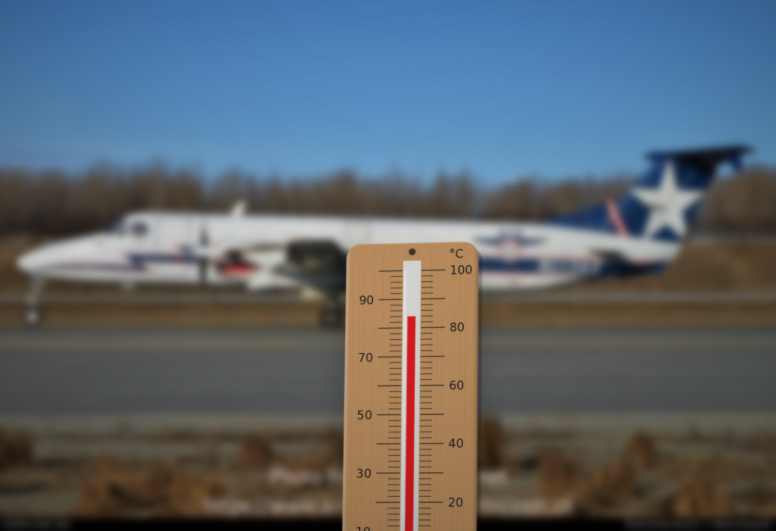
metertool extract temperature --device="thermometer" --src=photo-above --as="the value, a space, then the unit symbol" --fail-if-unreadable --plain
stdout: 84 °C
